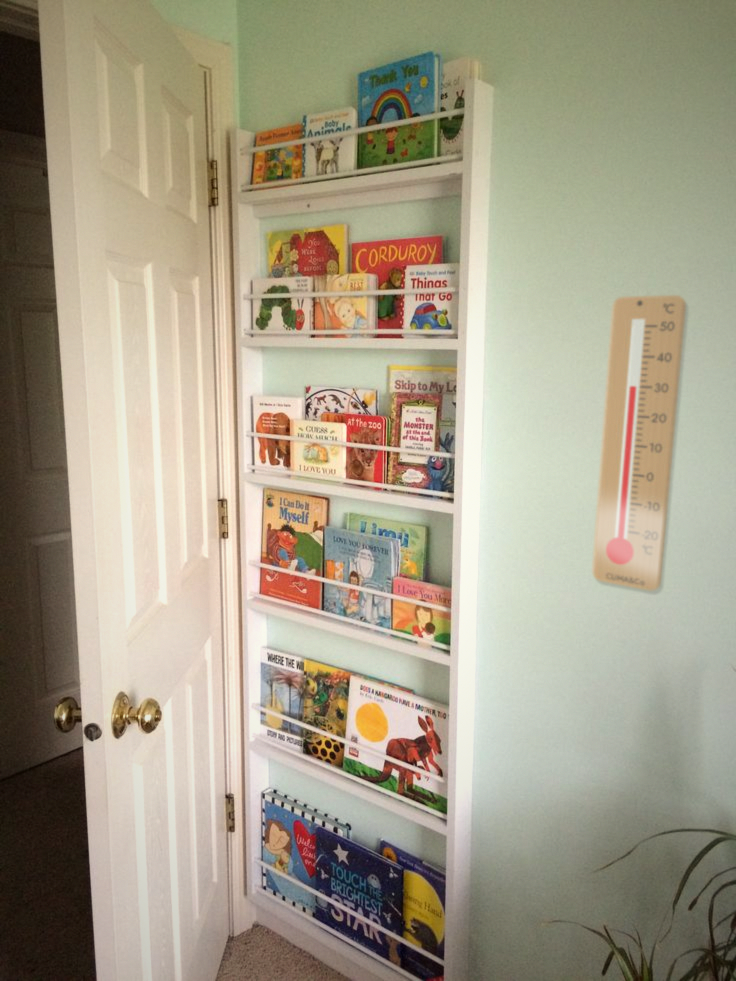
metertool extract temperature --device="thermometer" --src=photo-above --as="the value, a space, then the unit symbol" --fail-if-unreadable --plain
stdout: 30 °C
